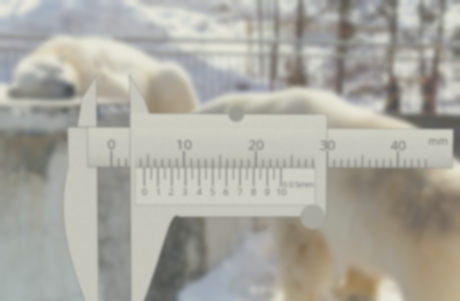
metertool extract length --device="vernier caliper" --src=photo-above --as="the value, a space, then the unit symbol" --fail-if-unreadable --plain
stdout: 4.5 mm
